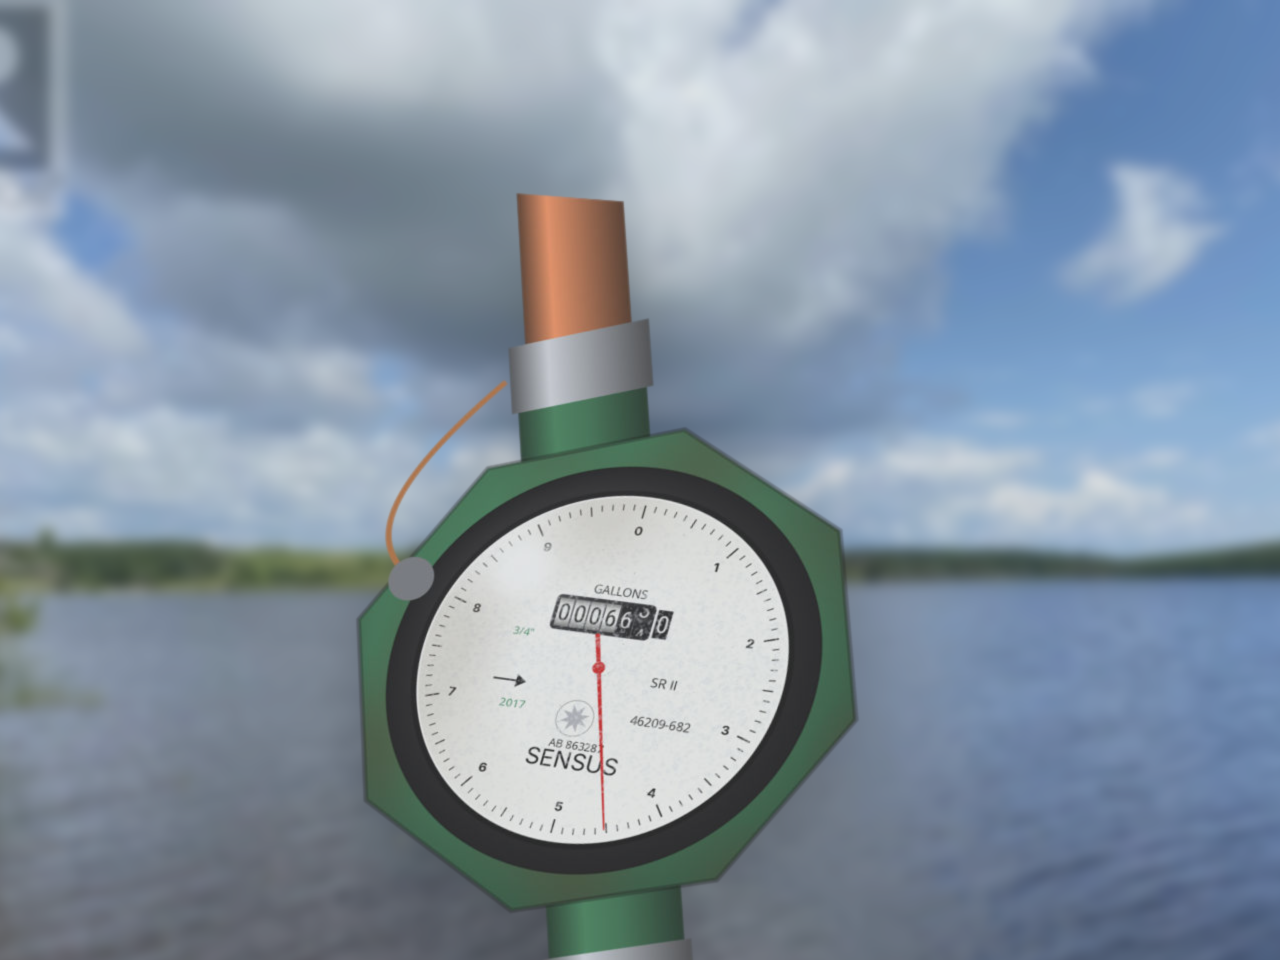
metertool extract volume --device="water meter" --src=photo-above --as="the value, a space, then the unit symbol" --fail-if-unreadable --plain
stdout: 6634.5 gal
